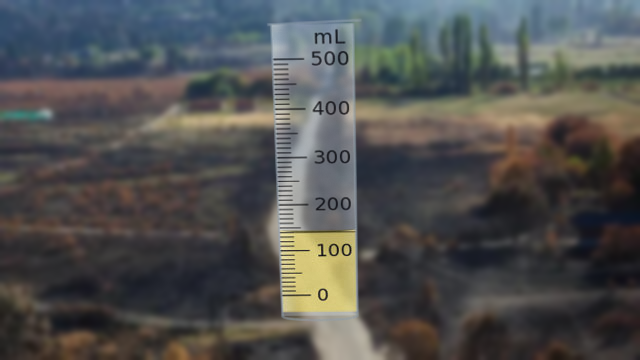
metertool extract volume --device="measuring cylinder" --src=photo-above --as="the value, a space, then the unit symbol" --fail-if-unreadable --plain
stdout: 140 mL
